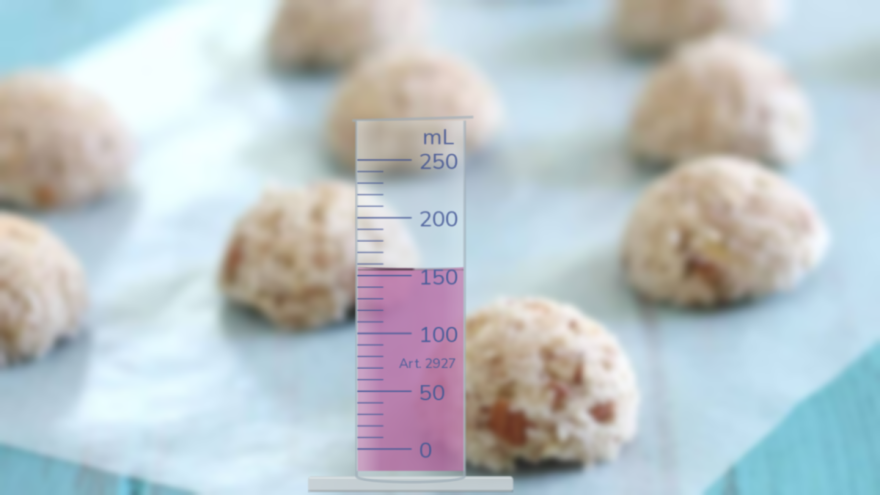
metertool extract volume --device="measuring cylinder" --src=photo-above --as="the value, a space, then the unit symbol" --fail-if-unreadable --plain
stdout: 155 mL
